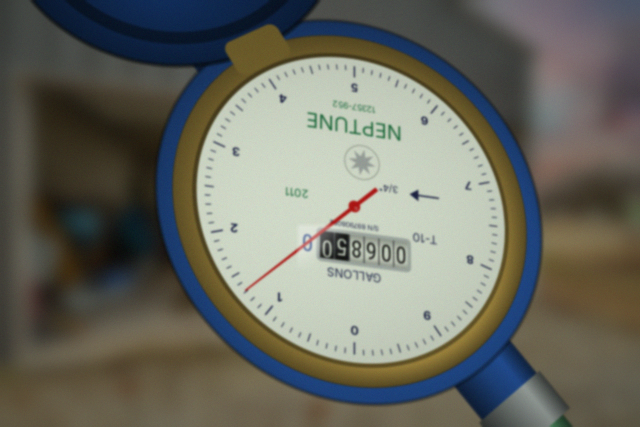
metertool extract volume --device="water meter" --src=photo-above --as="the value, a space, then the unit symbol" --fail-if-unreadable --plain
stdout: 68501.3 gal
